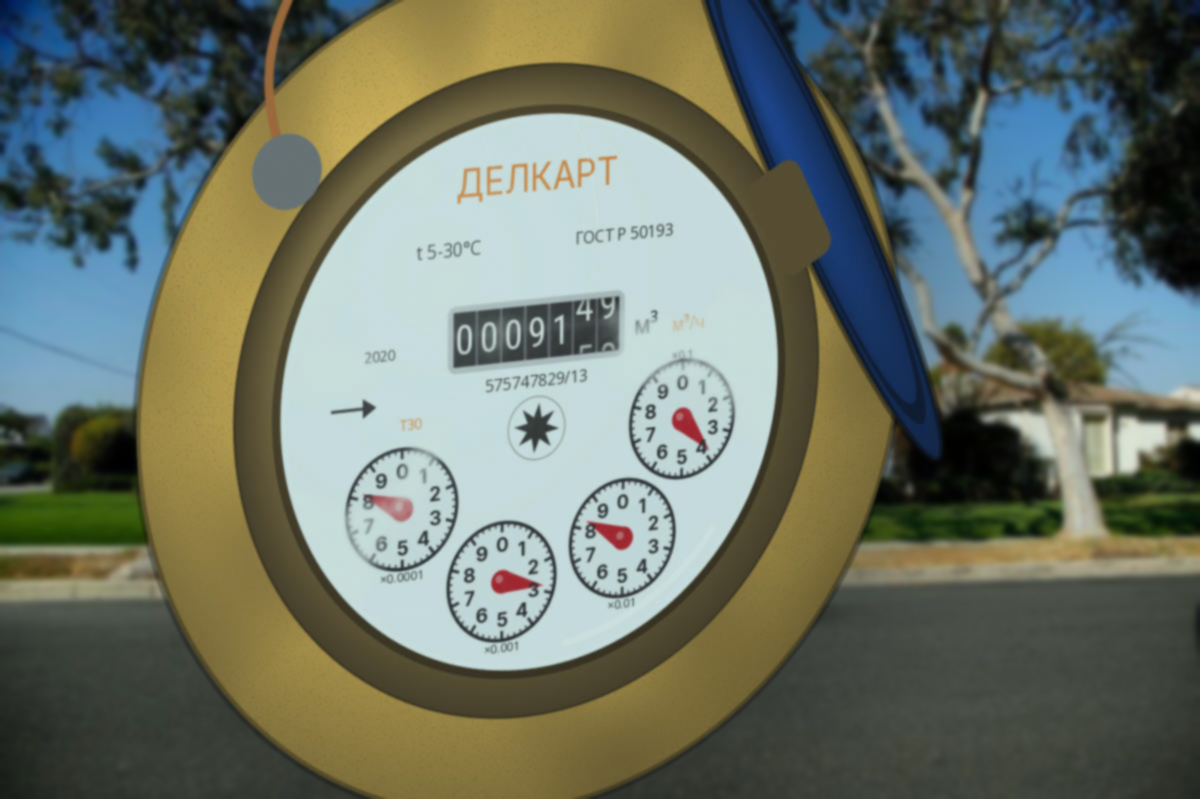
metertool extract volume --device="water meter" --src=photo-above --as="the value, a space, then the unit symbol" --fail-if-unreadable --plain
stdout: 9149.3828 m³
